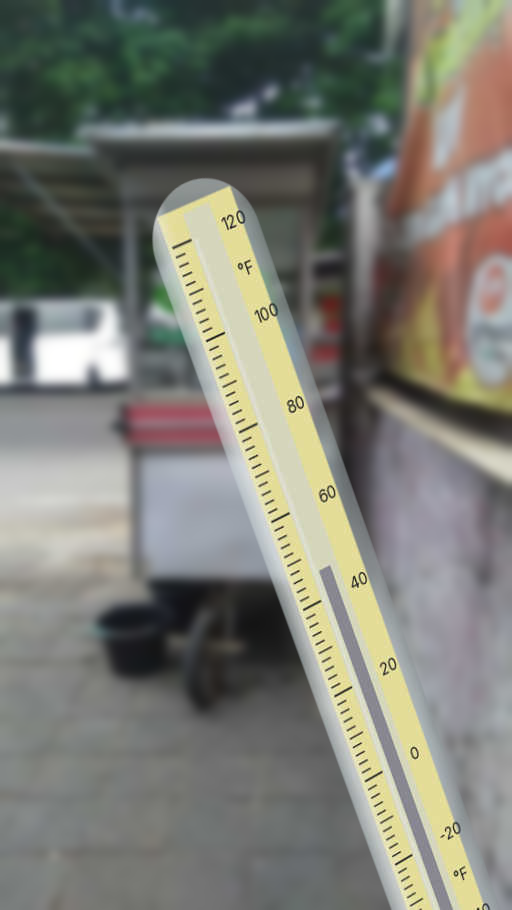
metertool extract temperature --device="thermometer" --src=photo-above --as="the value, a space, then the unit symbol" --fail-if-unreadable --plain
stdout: 46 °F
